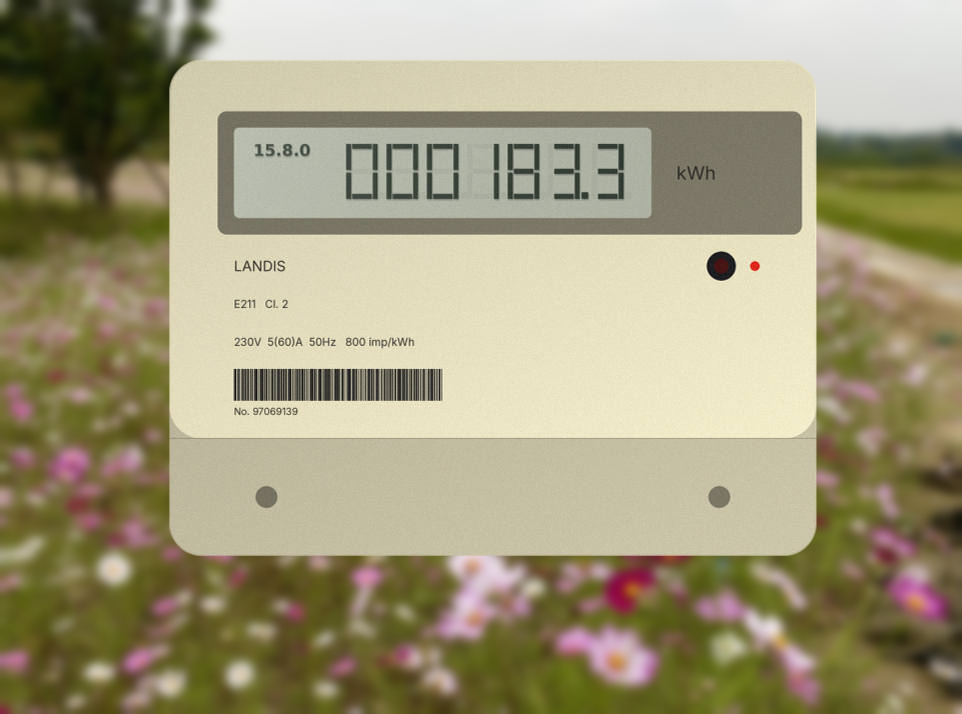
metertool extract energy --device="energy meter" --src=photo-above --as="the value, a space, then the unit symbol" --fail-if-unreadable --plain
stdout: 183.3 kWh
